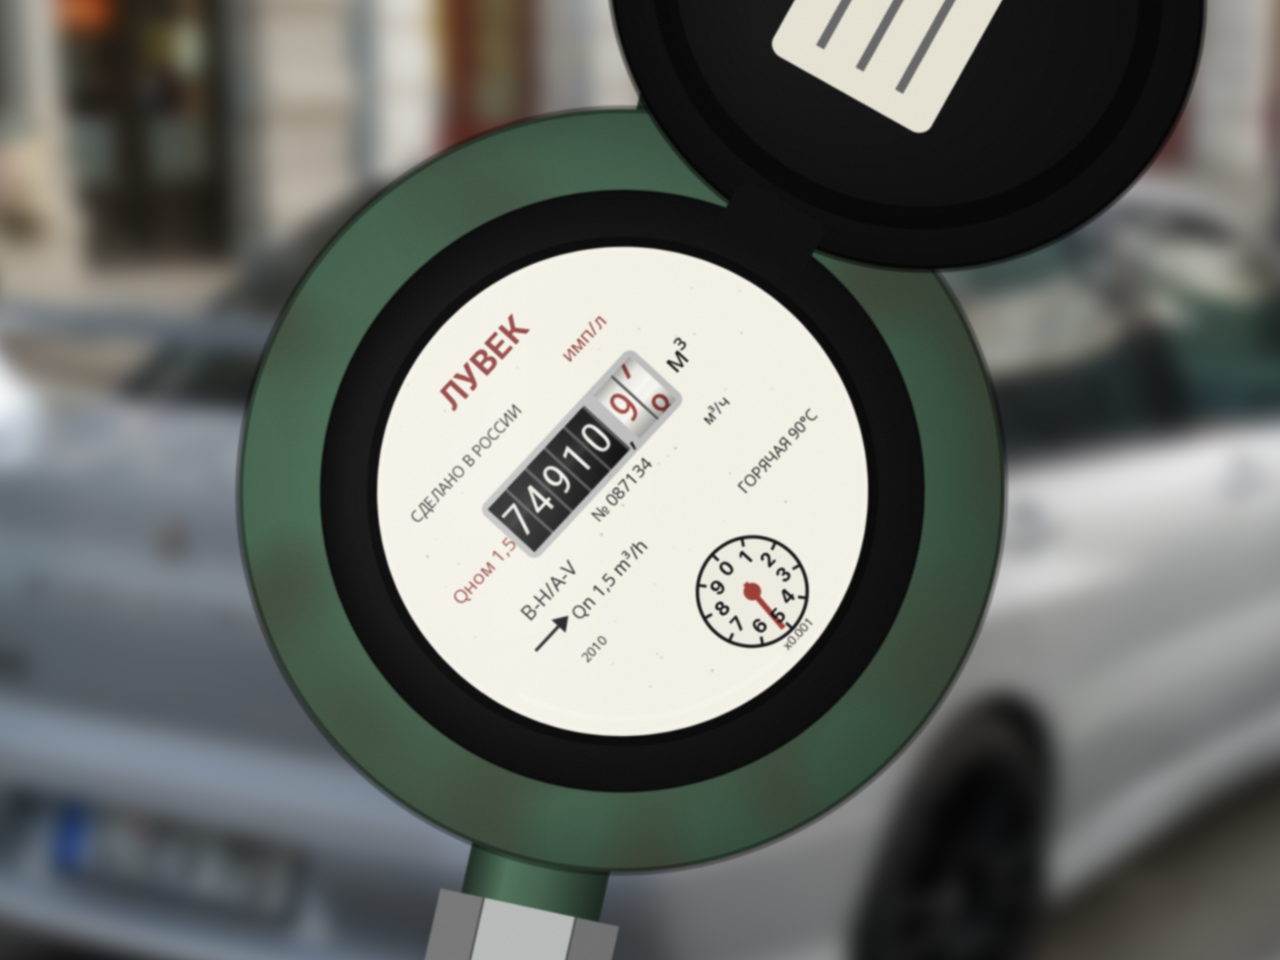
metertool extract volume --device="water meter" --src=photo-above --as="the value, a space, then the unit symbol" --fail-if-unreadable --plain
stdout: 74910.975 m³
